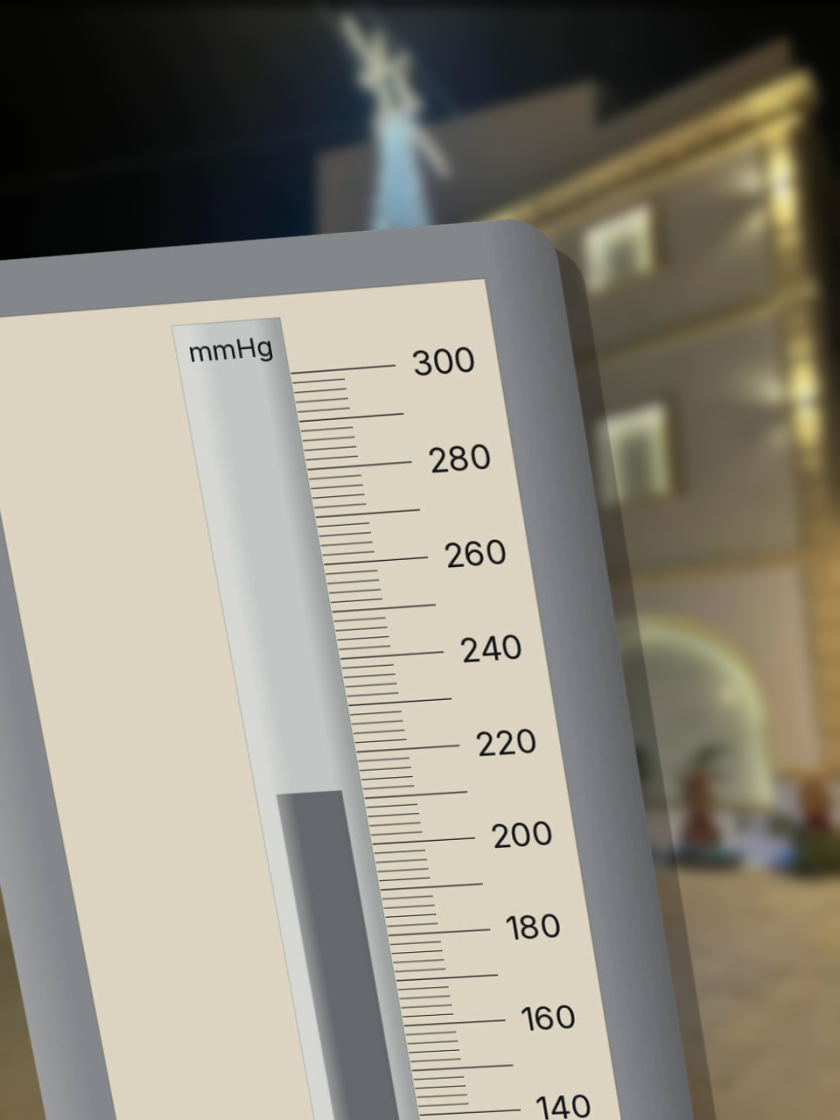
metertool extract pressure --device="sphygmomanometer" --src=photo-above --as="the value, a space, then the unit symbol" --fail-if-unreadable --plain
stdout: 212 mmHg
